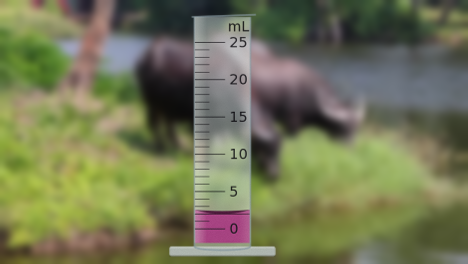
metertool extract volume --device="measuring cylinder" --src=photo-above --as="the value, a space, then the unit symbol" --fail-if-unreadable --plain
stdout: 2 mL
